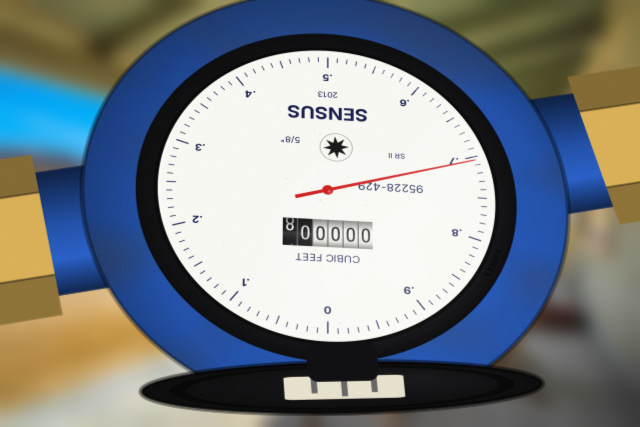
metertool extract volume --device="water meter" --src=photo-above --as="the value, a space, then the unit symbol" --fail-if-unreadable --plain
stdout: 7.70 ft³
